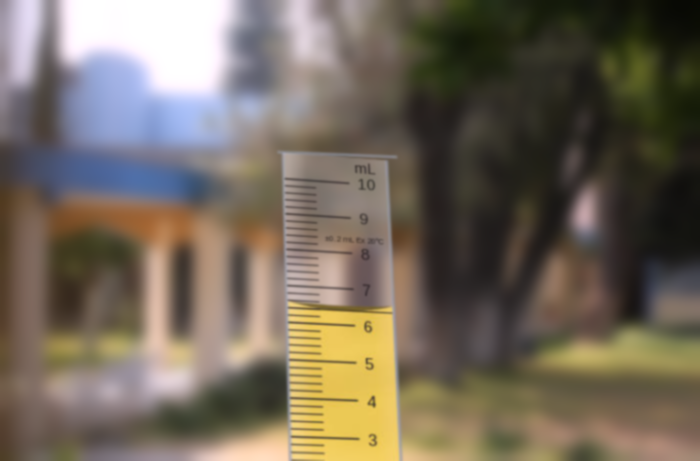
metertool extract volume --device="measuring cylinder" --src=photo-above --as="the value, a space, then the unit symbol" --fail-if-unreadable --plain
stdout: 6.4 mL
